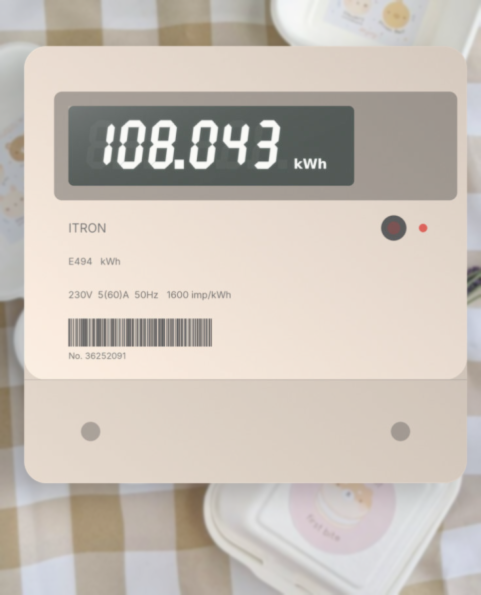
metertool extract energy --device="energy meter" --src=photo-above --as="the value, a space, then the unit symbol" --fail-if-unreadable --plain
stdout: 108.043 kWh
